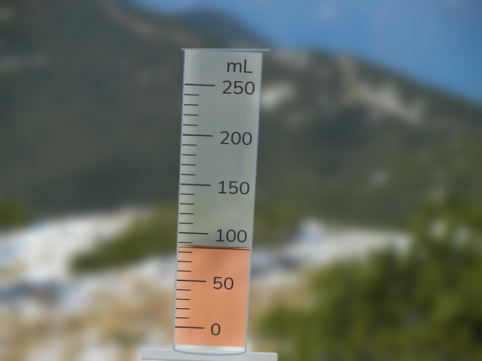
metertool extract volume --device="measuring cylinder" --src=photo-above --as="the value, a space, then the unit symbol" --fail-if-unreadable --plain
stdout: 85 mL
